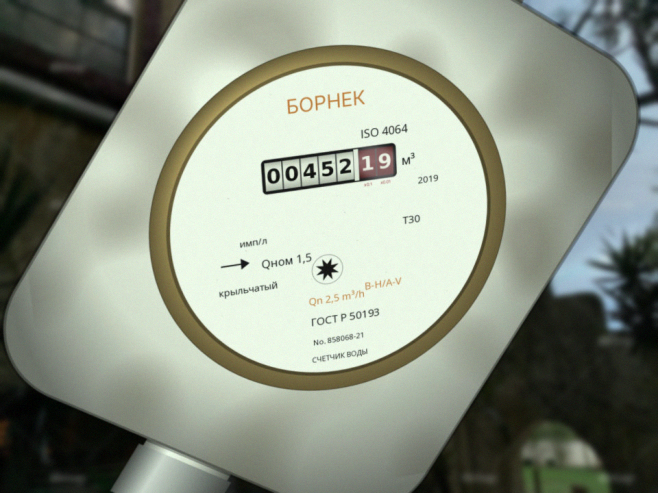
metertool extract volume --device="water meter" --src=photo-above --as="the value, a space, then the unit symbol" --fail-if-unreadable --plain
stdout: 452.19 m³
